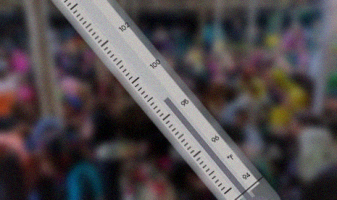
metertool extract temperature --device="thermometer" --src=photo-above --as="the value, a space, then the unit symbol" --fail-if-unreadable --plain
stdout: 98.6 °F
